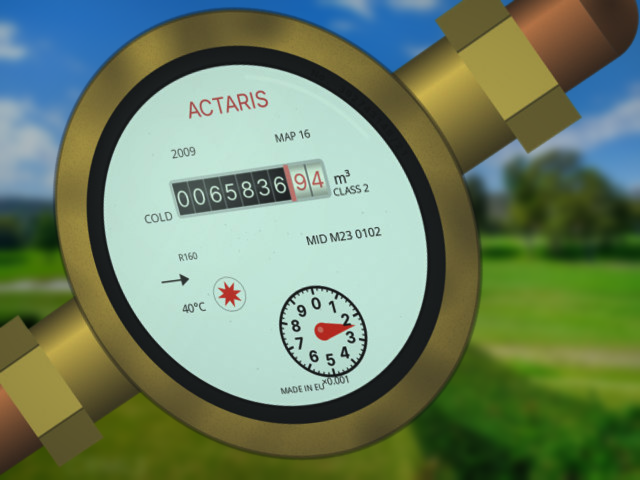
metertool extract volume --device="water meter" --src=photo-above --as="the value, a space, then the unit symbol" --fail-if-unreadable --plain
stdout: 65836.942 m³
